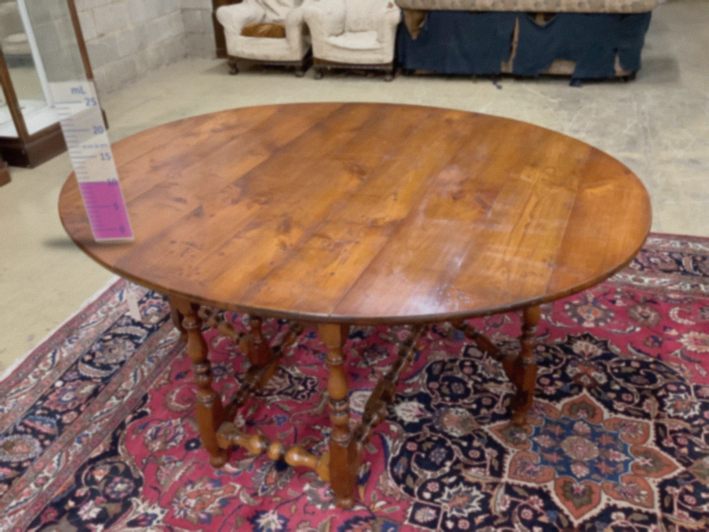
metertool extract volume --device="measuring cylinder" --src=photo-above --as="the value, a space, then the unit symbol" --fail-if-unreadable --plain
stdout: 10 mL
